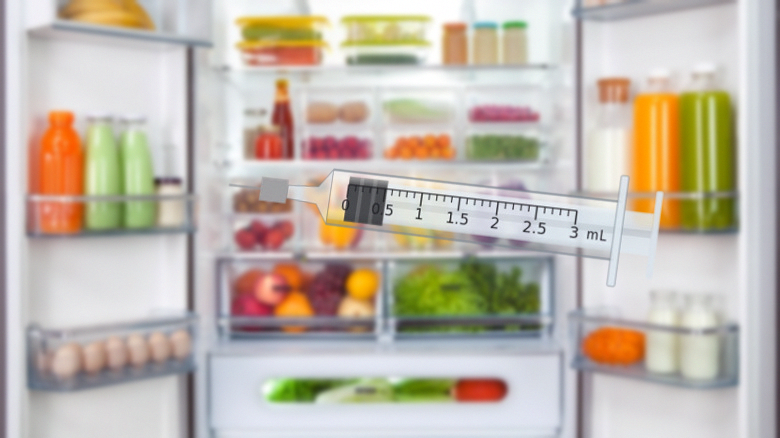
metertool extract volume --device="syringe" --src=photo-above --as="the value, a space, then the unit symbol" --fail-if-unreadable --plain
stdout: 0 mL
